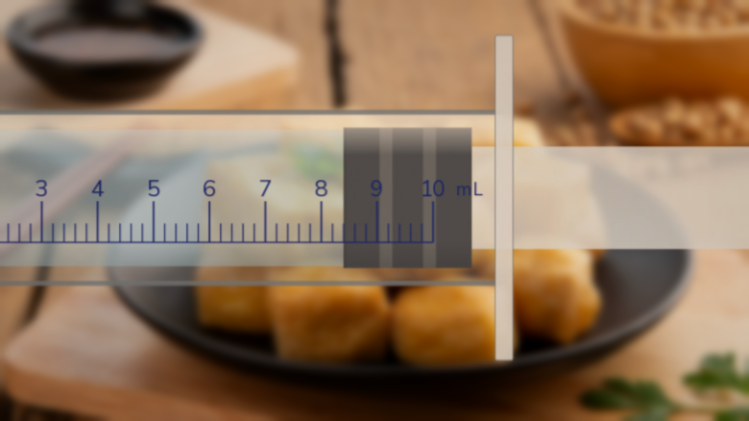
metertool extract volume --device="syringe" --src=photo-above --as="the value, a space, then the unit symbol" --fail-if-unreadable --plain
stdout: 8.4 mL
